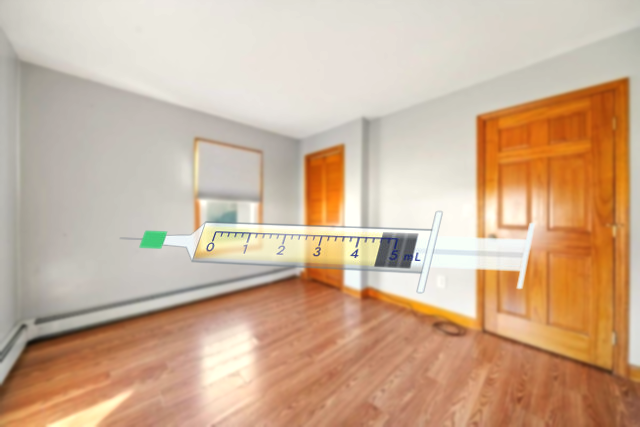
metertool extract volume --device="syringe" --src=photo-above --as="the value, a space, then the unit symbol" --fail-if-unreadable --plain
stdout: 4.6 mL
